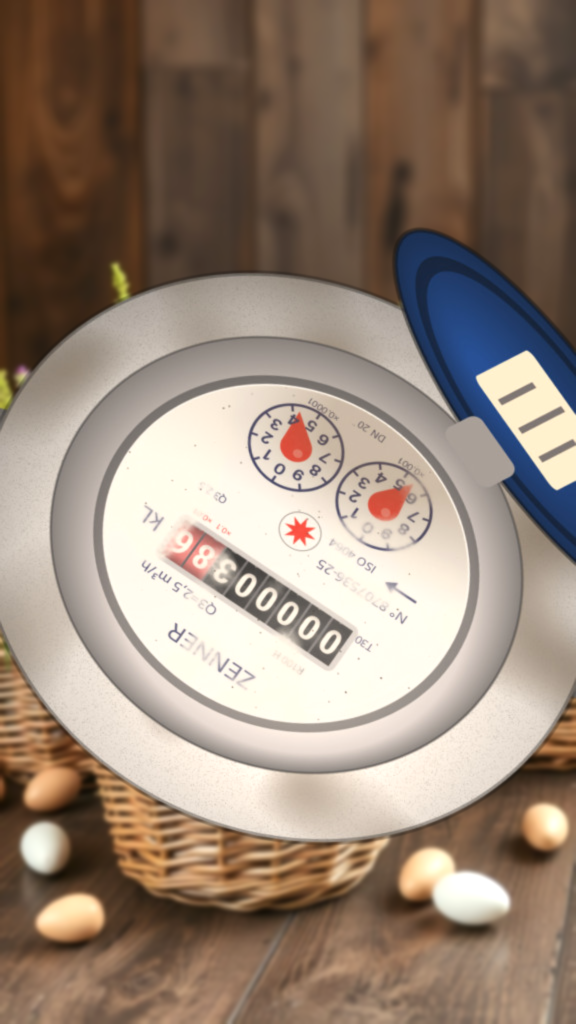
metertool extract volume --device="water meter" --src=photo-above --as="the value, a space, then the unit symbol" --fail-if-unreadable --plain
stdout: 3.8654 kL
